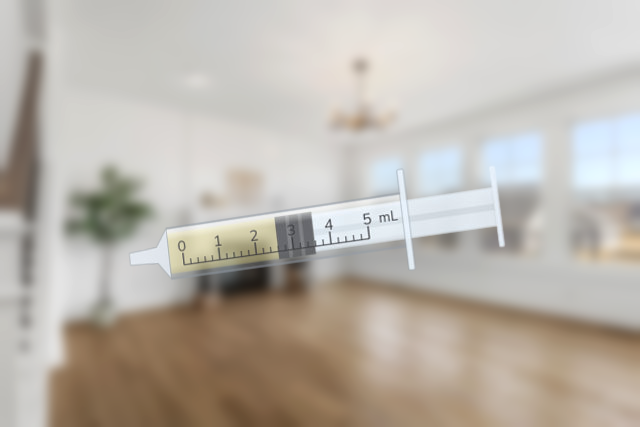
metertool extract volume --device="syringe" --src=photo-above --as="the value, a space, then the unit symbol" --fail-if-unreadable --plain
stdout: 2.6 mL
